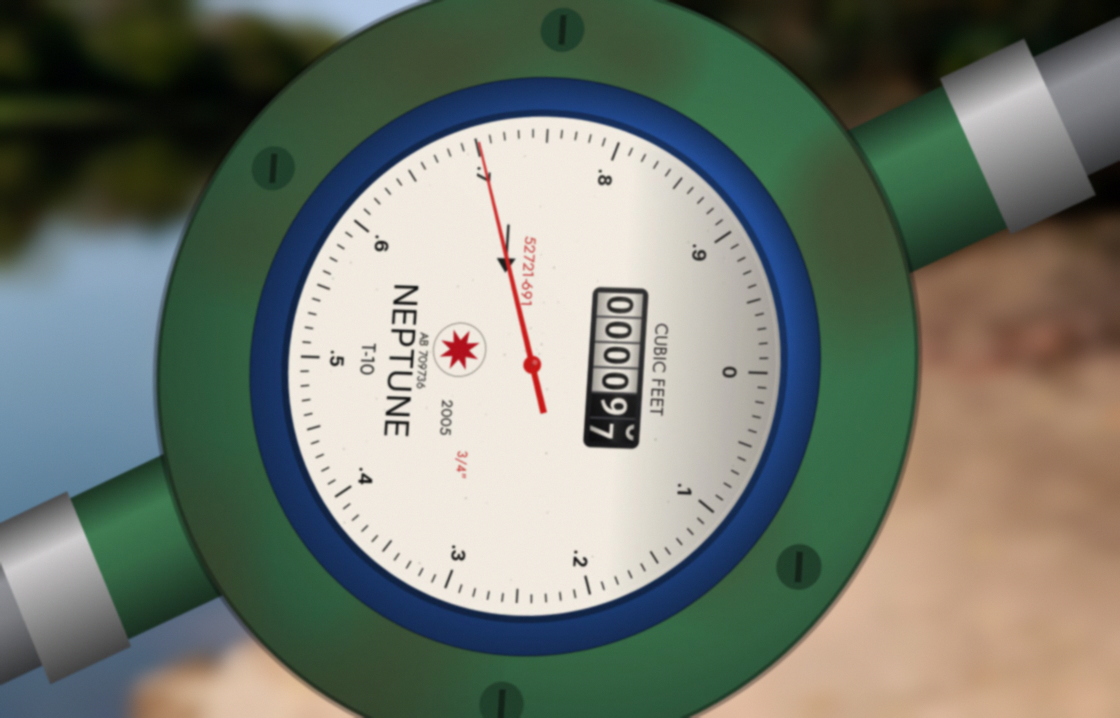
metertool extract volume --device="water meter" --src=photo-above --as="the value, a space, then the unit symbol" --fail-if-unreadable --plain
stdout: 96.70 ft³
